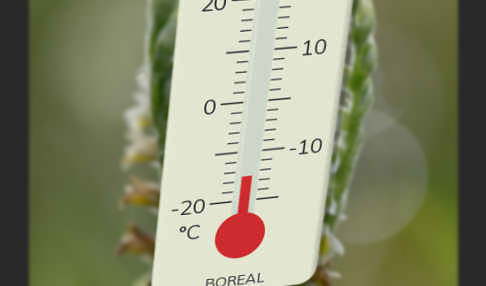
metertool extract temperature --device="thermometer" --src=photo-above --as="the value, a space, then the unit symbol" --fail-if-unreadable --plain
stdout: -15 °C
